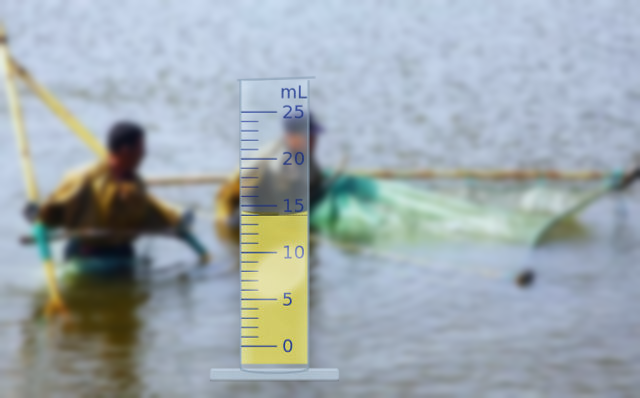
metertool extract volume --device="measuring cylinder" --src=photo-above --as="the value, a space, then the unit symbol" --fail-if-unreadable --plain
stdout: 14 mL
